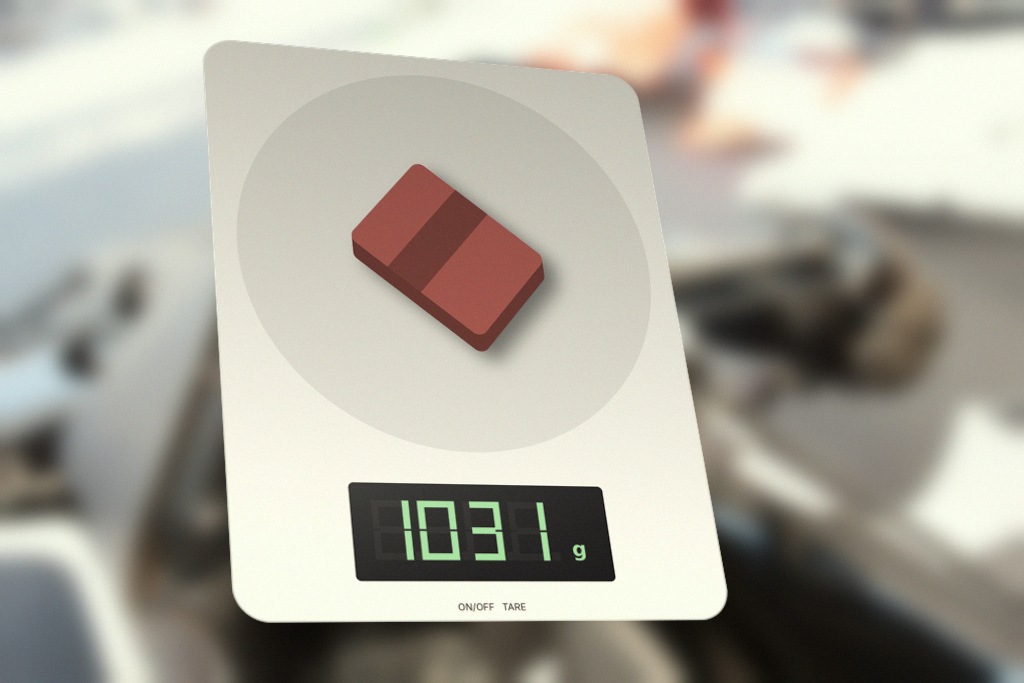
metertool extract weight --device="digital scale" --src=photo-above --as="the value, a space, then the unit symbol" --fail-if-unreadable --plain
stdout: 1031 g
